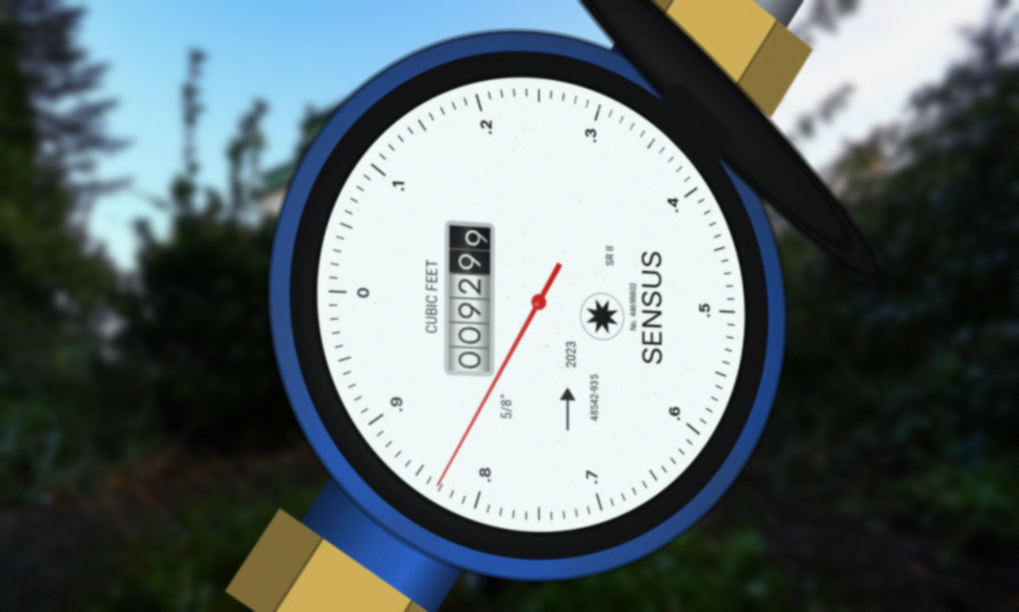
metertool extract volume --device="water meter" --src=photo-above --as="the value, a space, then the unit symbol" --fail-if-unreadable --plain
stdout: 9298.83 ft³
